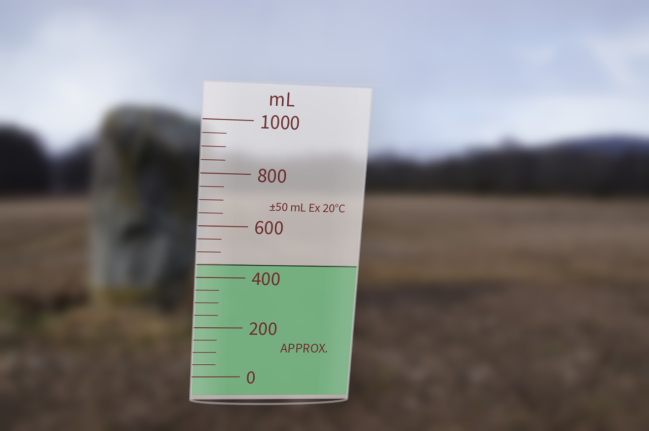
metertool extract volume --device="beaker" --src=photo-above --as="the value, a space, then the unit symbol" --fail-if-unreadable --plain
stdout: 450 mL
